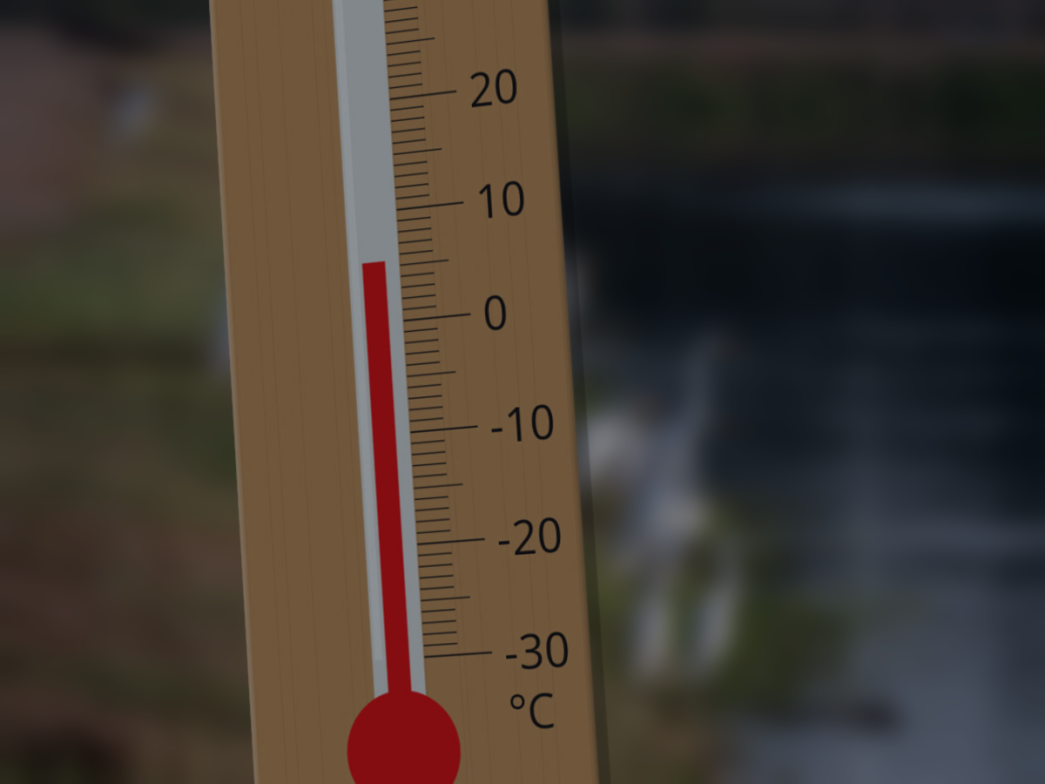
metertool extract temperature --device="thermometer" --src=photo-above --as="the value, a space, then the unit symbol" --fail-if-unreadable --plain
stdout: 5.5 °C
